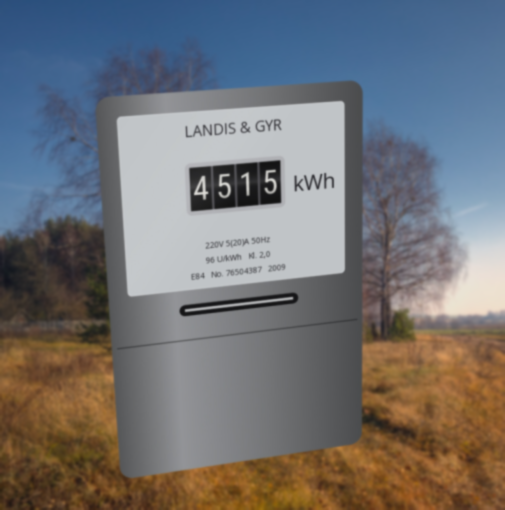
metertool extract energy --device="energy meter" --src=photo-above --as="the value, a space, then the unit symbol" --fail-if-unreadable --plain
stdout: 4515 kWh
